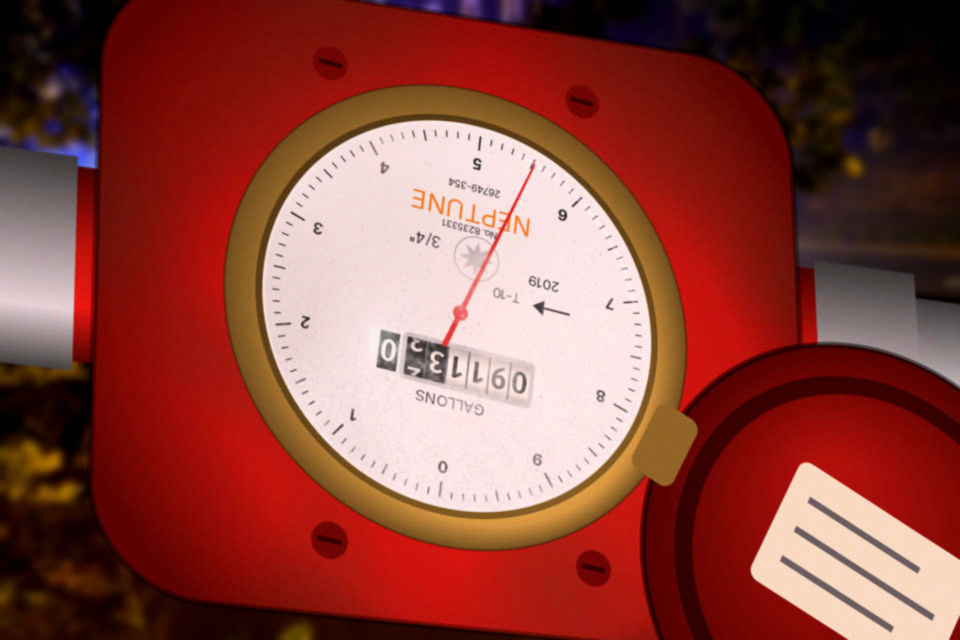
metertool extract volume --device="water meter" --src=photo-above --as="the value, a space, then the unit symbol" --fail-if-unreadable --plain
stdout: 911325.5 gal
